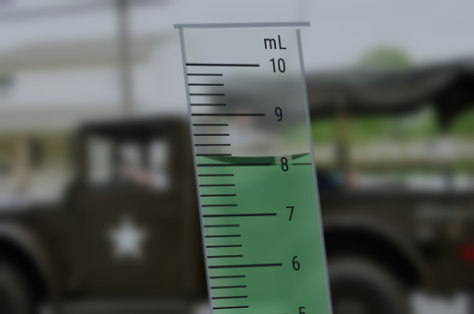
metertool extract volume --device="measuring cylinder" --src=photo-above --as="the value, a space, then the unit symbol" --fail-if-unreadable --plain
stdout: 8 mL
